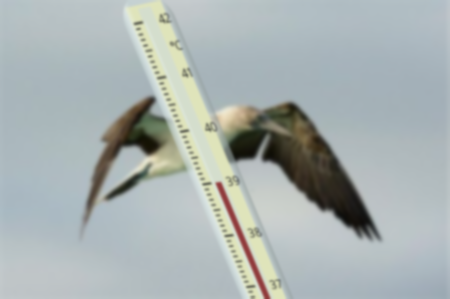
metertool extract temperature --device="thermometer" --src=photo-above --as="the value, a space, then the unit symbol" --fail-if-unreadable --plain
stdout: 39 °C
